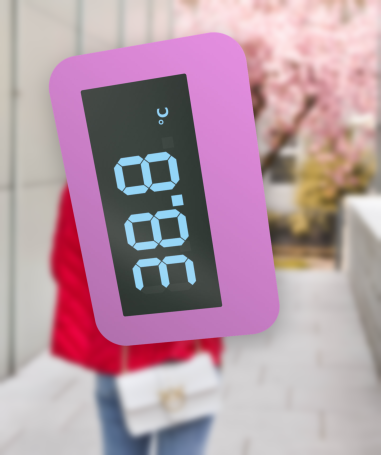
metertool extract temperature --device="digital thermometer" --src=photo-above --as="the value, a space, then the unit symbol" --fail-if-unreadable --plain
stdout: 38.8 °C
